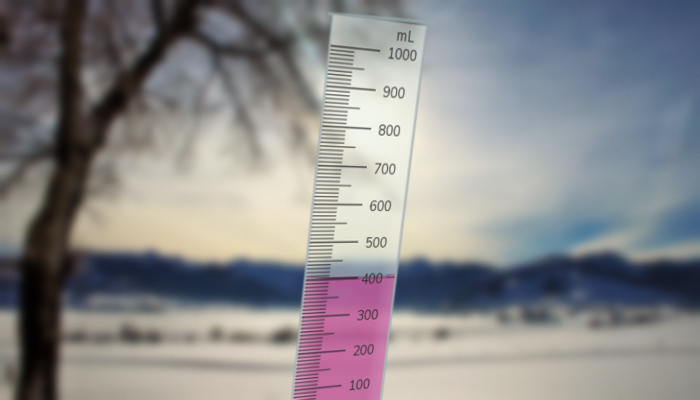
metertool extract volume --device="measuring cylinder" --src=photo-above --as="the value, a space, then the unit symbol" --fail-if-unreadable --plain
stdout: 400 mL
